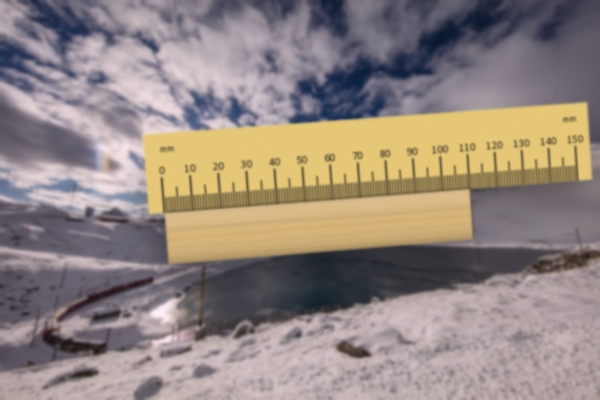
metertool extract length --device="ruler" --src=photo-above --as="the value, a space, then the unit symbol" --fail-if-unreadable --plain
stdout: 110 mm
